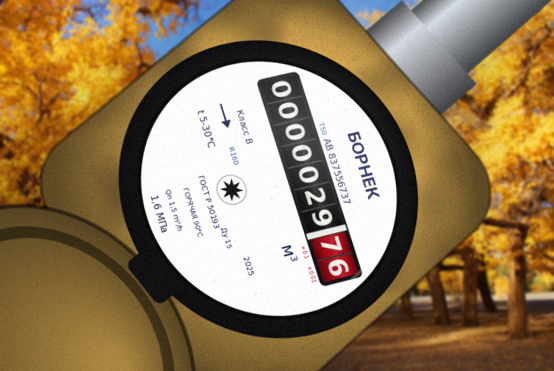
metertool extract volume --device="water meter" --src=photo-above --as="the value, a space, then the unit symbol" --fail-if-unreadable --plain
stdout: 29.76 m³
